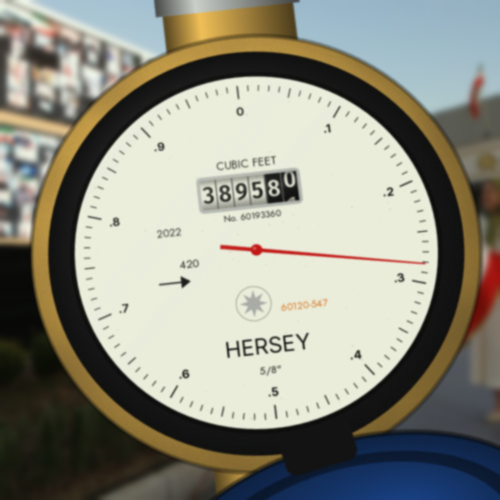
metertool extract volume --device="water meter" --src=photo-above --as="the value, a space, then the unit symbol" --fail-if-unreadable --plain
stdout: 389580.28 ft³
